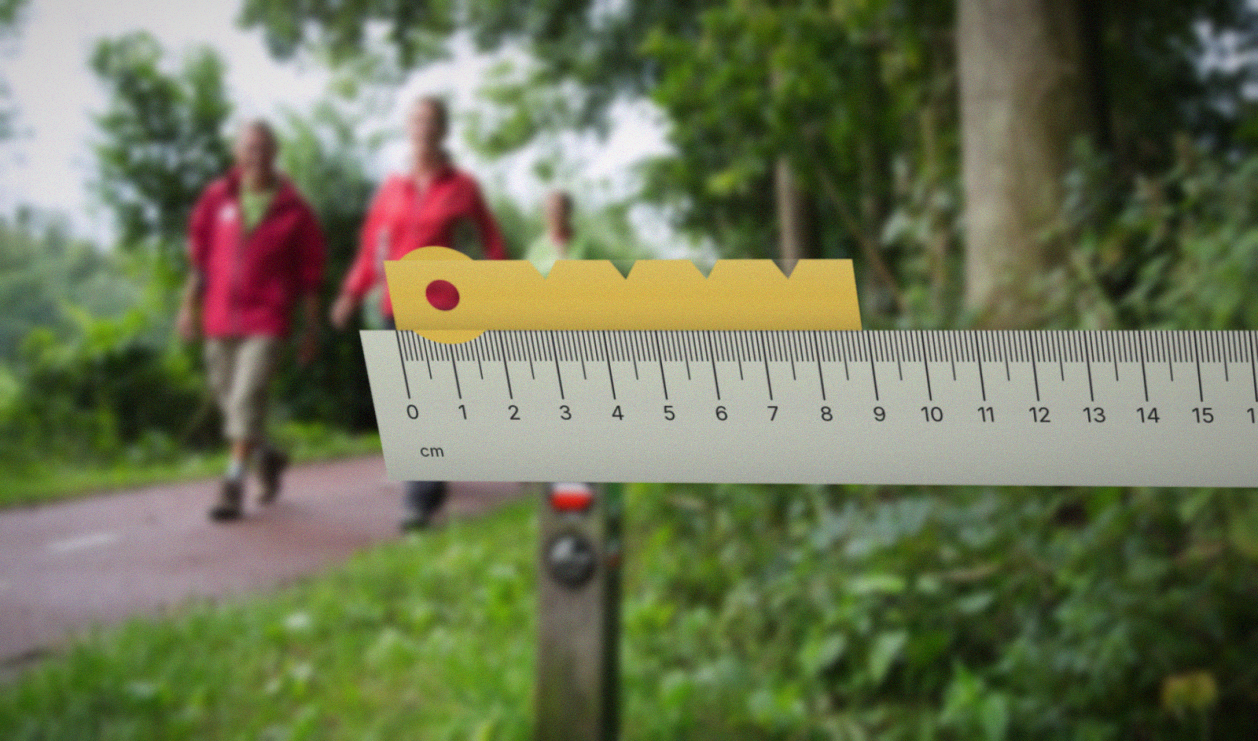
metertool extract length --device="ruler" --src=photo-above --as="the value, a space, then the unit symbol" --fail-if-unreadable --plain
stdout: 8.9 cm
